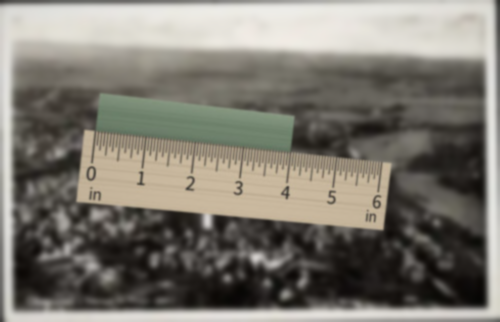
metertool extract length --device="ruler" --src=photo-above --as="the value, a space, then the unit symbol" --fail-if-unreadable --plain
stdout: 4 in
